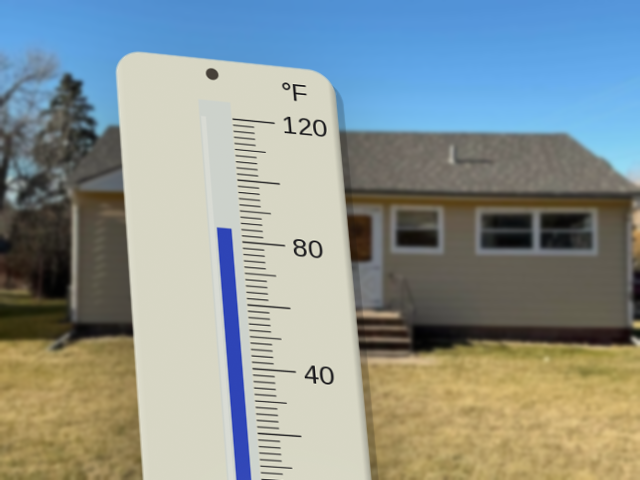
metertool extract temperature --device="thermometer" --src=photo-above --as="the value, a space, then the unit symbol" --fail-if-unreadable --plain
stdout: 84 °F
